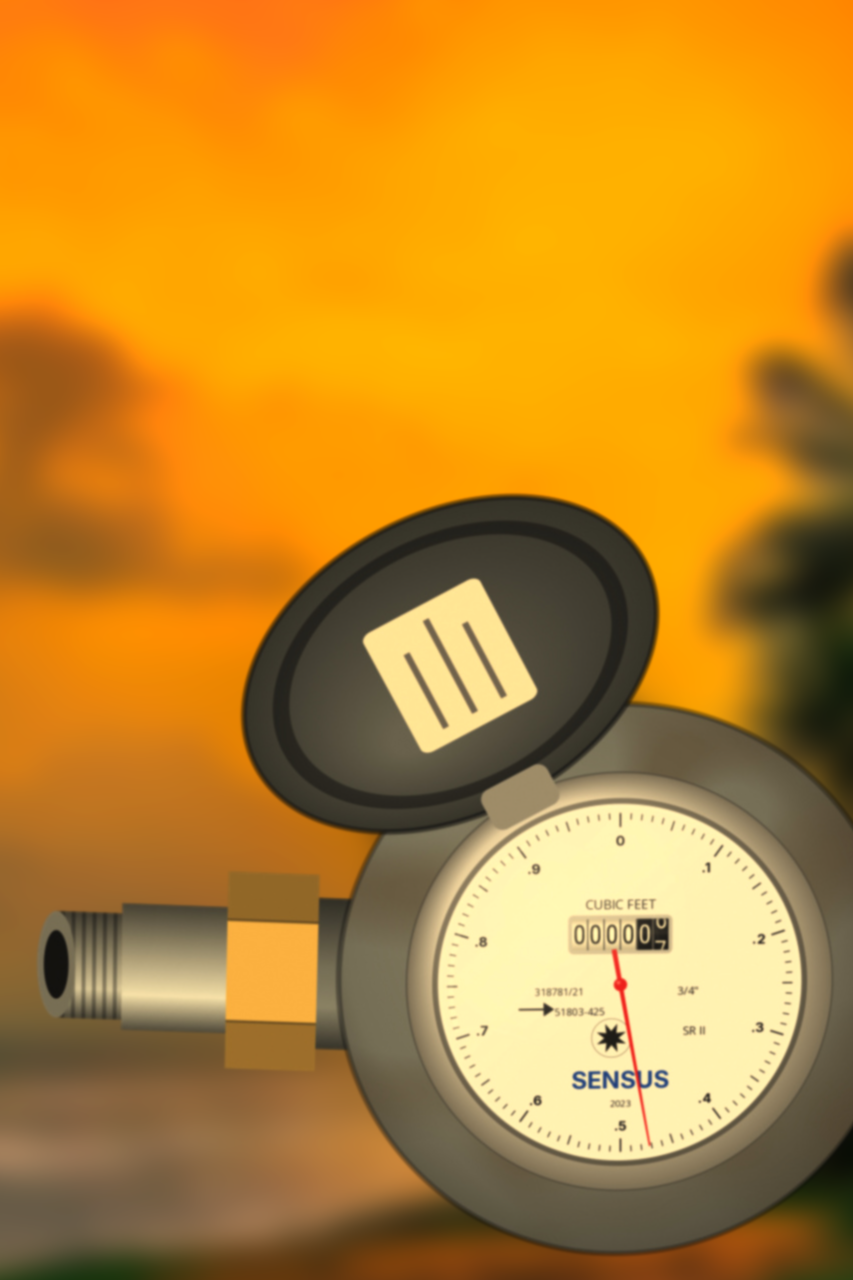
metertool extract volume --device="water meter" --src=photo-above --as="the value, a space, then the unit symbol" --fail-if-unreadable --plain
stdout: 6.47 ft³
